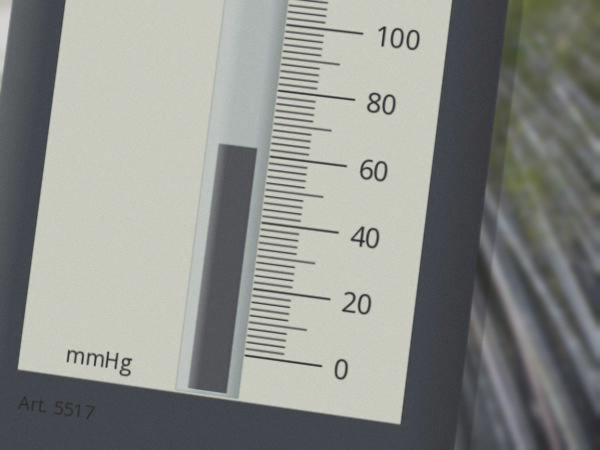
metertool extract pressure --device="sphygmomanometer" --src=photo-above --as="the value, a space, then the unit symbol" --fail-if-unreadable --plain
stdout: 62 mmHg
